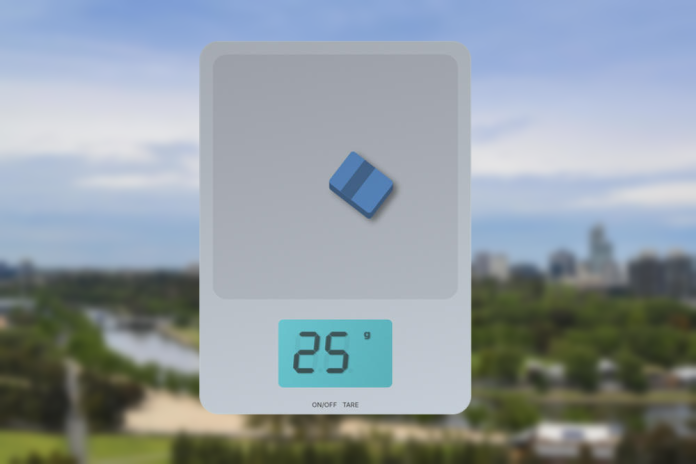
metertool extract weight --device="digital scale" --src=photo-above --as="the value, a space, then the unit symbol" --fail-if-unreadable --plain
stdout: 25 g
